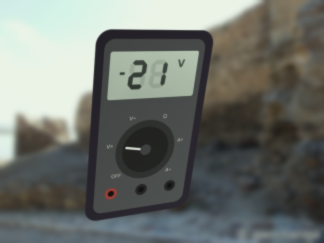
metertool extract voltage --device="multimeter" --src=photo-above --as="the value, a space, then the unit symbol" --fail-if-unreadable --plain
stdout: -21 V
